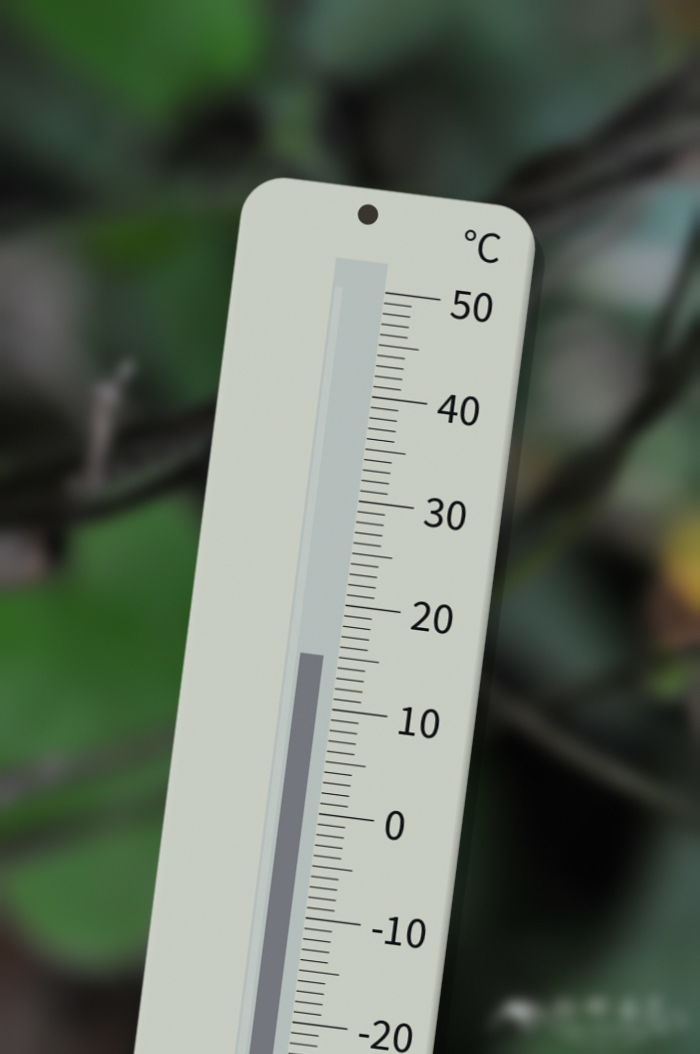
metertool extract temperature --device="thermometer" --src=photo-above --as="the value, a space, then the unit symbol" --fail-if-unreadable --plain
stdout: 15 °C
